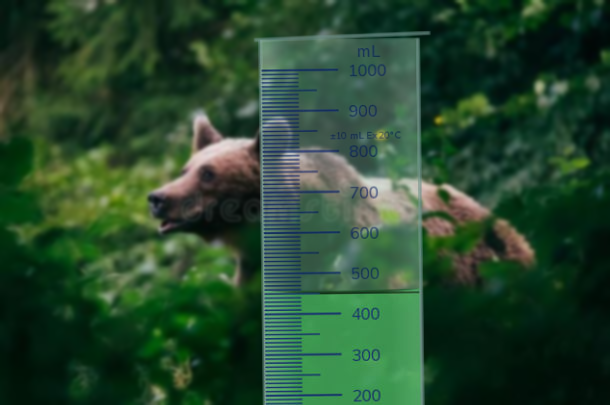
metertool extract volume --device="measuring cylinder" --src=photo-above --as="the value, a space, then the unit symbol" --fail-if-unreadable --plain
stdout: 450 mL
